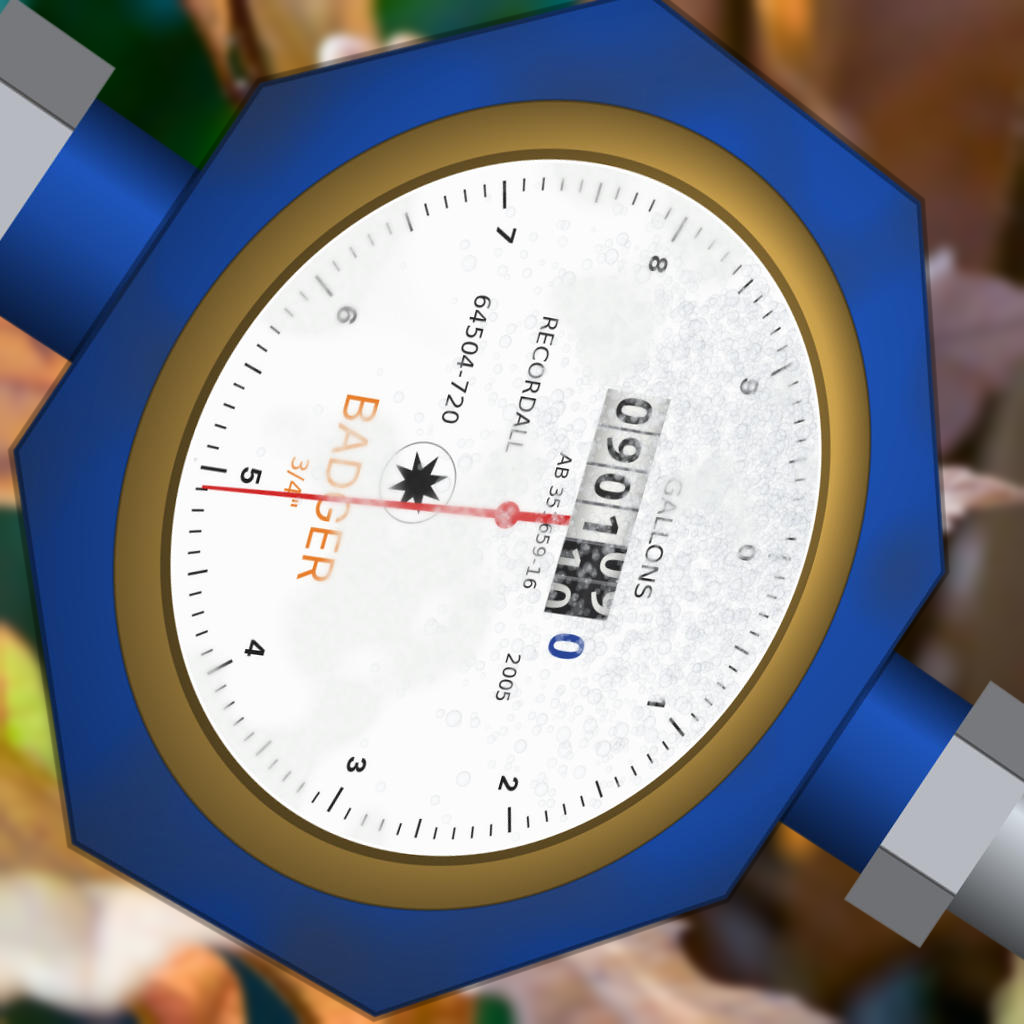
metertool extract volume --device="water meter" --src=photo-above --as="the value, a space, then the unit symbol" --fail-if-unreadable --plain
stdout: 901094.9 gal
